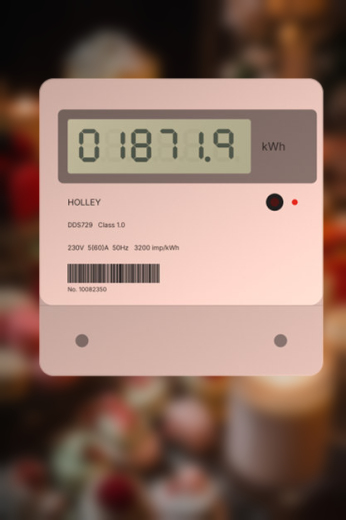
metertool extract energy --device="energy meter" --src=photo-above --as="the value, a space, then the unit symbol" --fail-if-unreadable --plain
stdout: 1871.9 kWh
